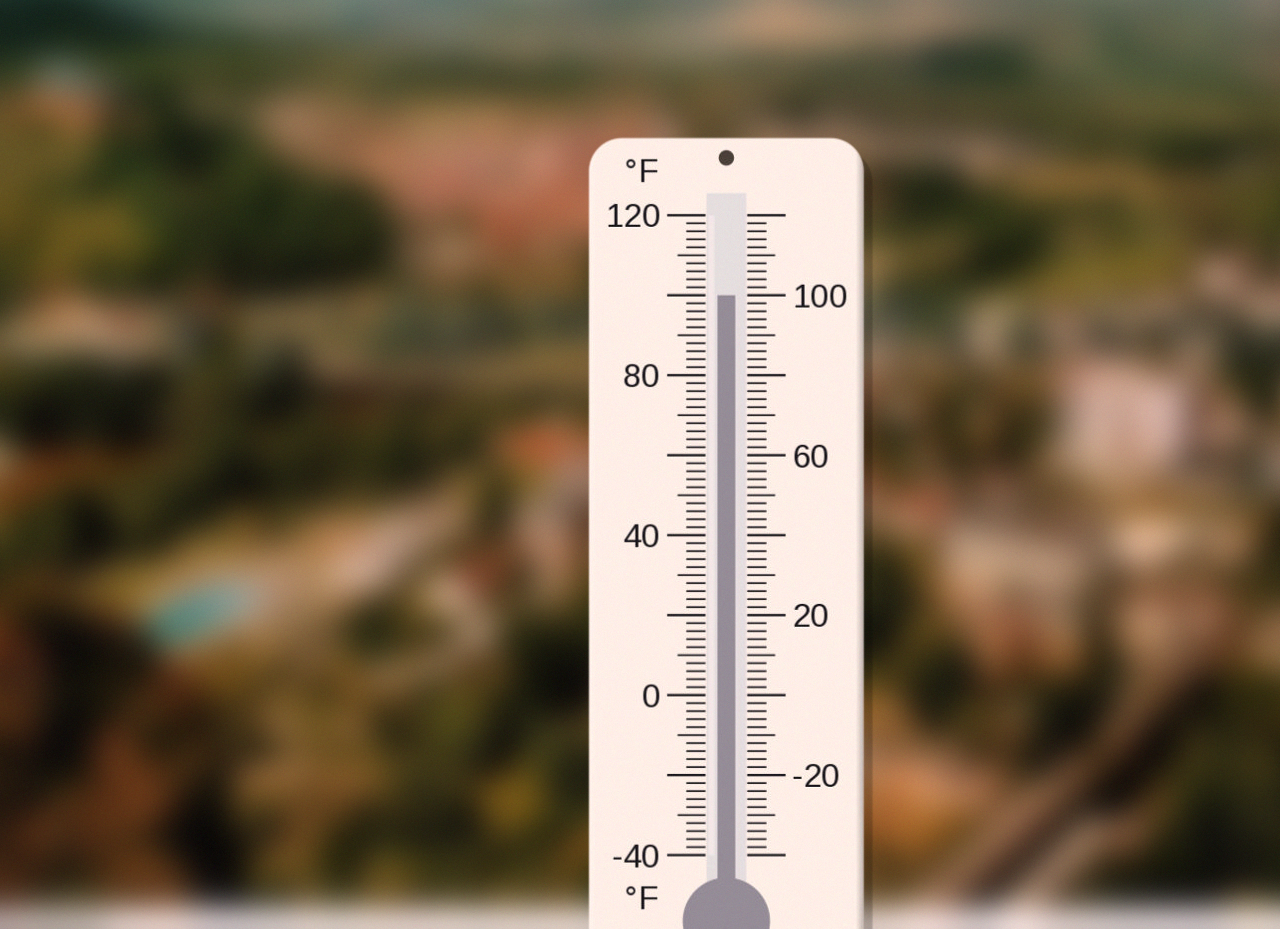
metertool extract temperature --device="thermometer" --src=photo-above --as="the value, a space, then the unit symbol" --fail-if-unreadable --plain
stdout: 100 °F
